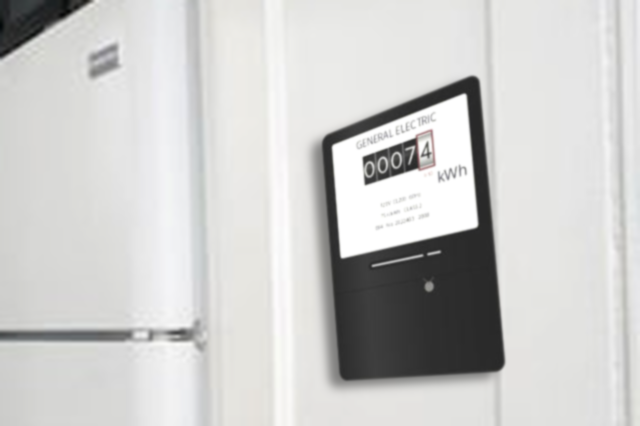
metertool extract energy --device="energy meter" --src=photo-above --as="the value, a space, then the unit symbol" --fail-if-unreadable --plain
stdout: 7.4 kWh
